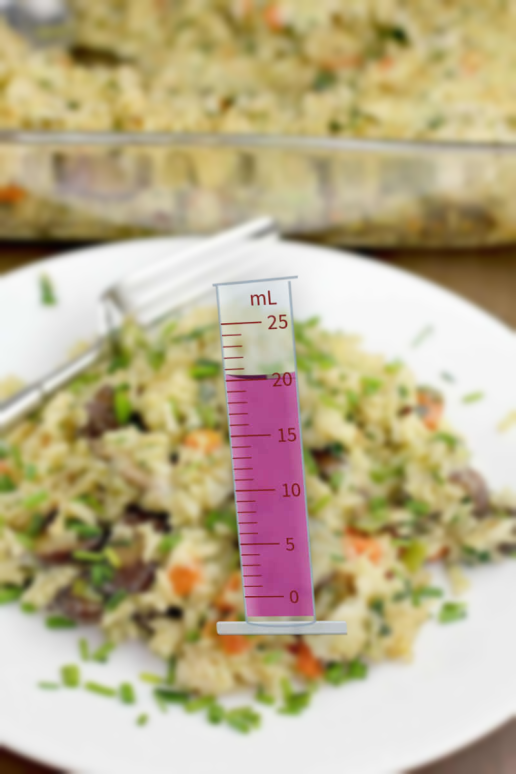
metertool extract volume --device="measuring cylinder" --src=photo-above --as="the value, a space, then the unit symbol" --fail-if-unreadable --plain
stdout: 20 mL
